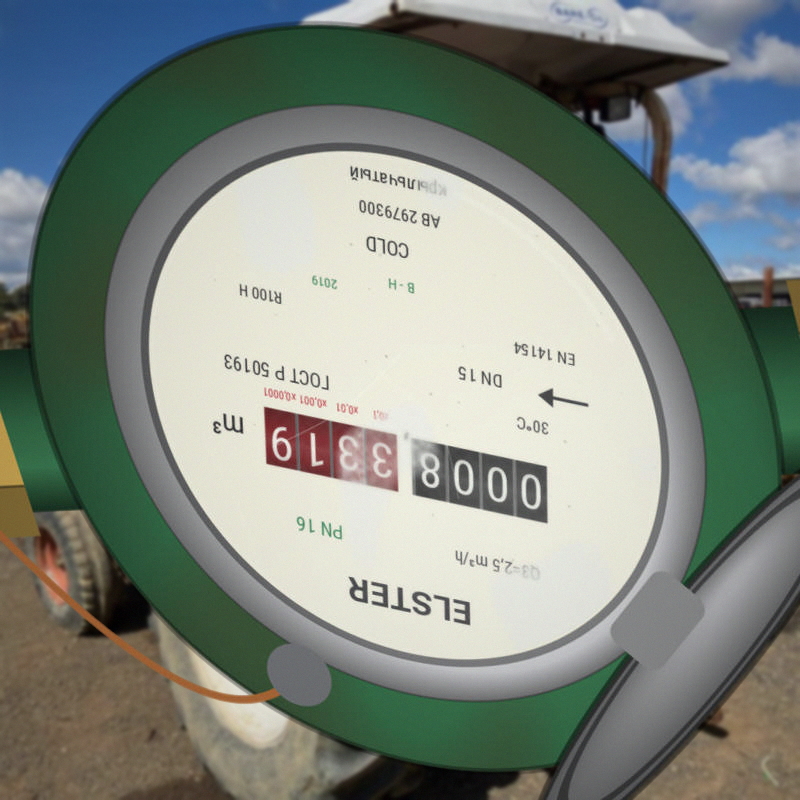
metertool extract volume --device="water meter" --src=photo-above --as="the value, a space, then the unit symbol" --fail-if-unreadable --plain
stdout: 8.3319 m³
